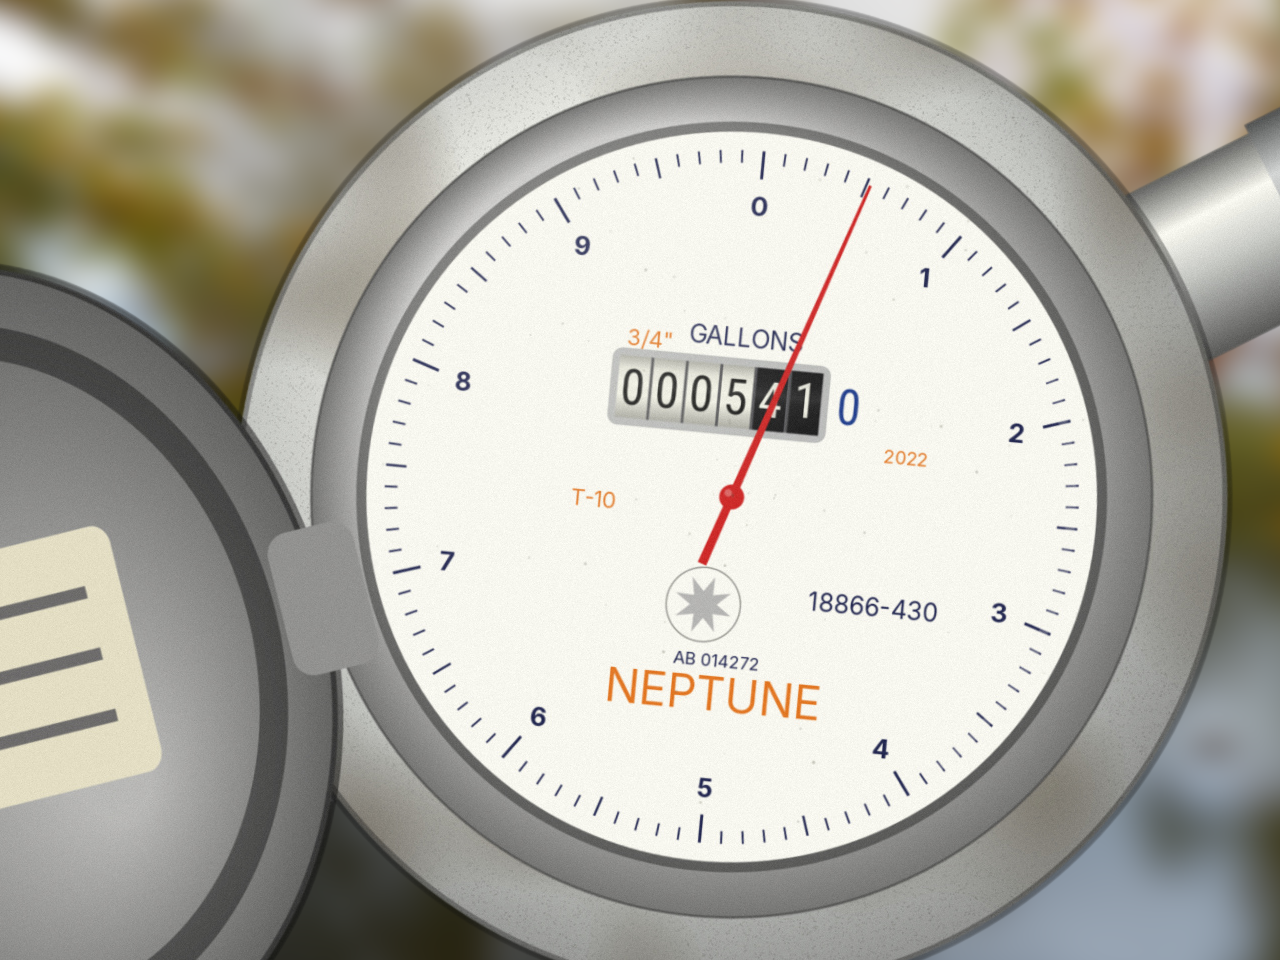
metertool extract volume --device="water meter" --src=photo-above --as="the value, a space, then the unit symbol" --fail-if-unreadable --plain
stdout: 5410.5 gal
